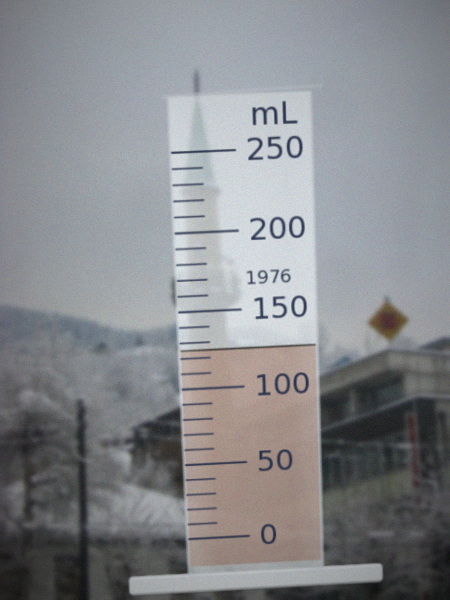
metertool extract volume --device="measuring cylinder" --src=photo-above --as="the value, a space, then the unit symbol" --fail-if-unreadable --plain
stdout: 125 mL
